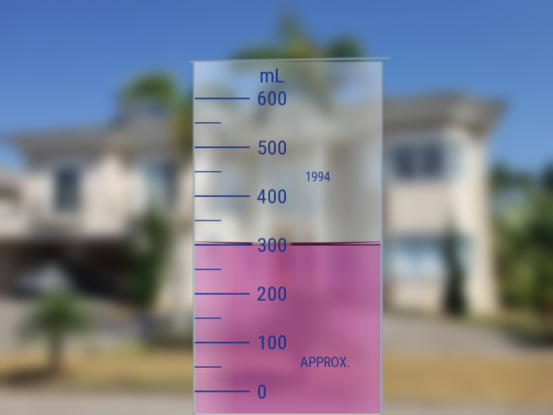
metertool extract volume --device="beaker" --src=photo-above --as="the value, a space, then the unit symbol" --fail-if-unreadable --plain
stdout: 300 mL
